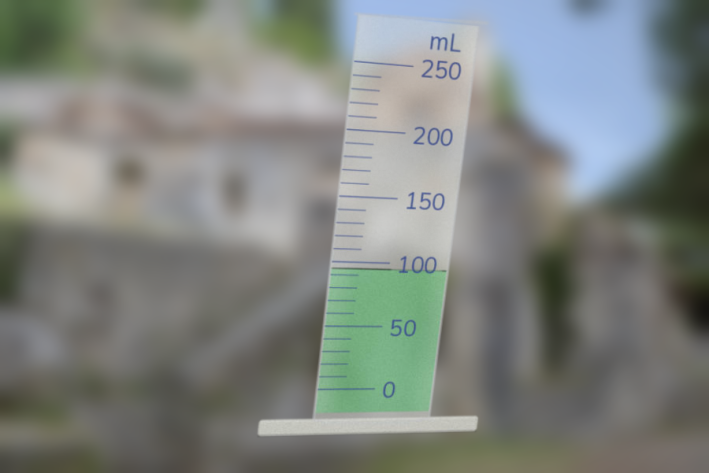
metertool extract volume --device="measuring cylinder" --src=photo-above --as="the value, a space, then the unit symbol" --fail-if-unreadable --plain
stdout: 95 mL
